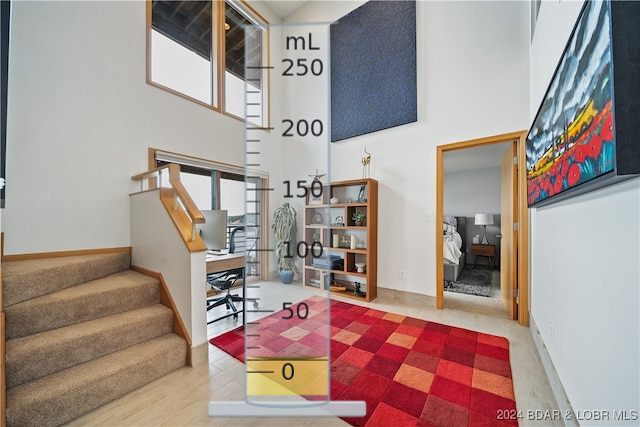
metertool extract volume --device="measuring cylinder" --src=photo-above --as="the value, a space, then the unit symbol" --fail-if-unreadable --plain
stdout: 10 mL
